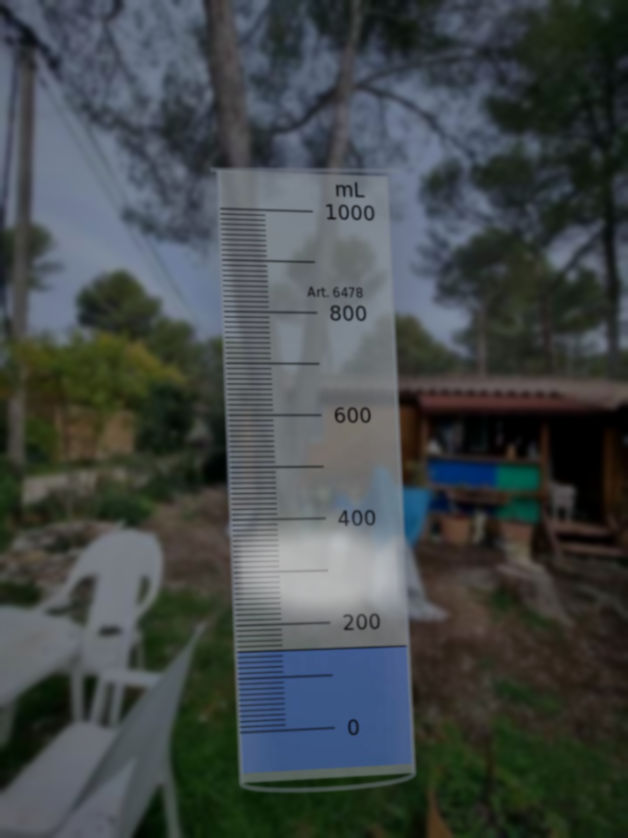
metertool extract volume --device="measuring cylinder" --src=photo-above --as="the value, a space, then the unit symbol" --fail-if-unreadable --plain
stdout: 150 mL
